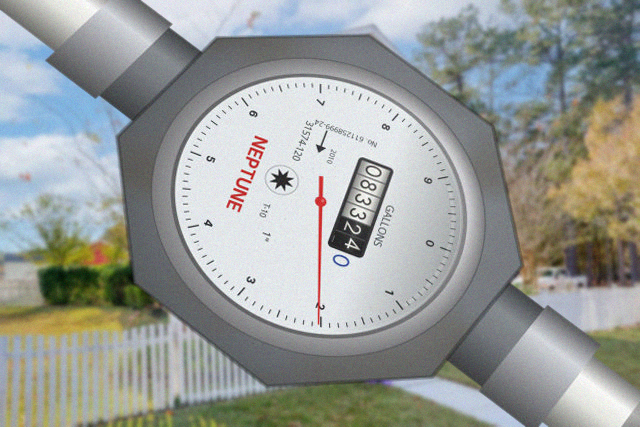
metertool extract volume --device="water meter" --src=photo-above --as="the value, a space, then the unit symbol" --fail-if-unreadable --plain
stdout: 833242.0 gal
